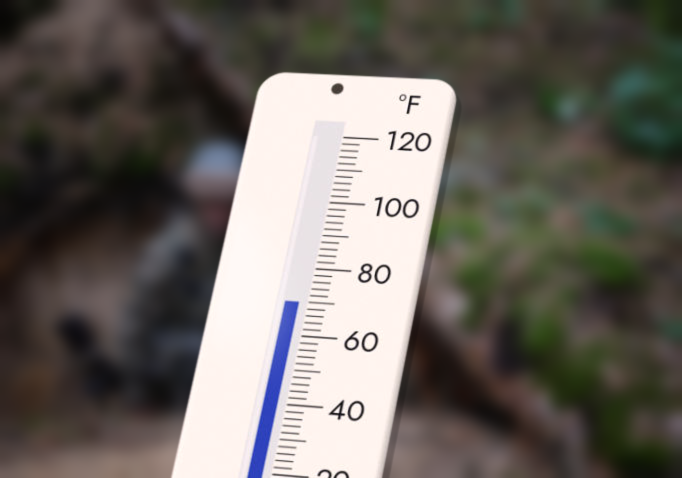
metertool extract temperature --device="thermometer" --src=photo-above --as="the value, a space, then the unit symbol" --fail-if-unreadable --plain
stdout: 70 °F
